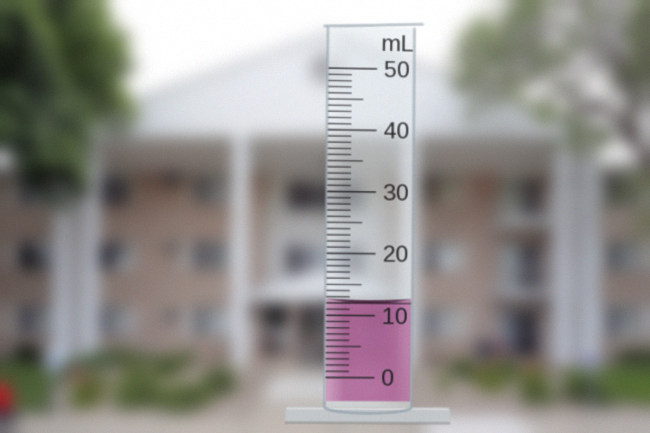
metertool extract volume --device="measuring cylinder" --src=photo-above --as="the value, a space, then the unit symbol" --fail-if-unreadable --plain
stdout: 12 mL
